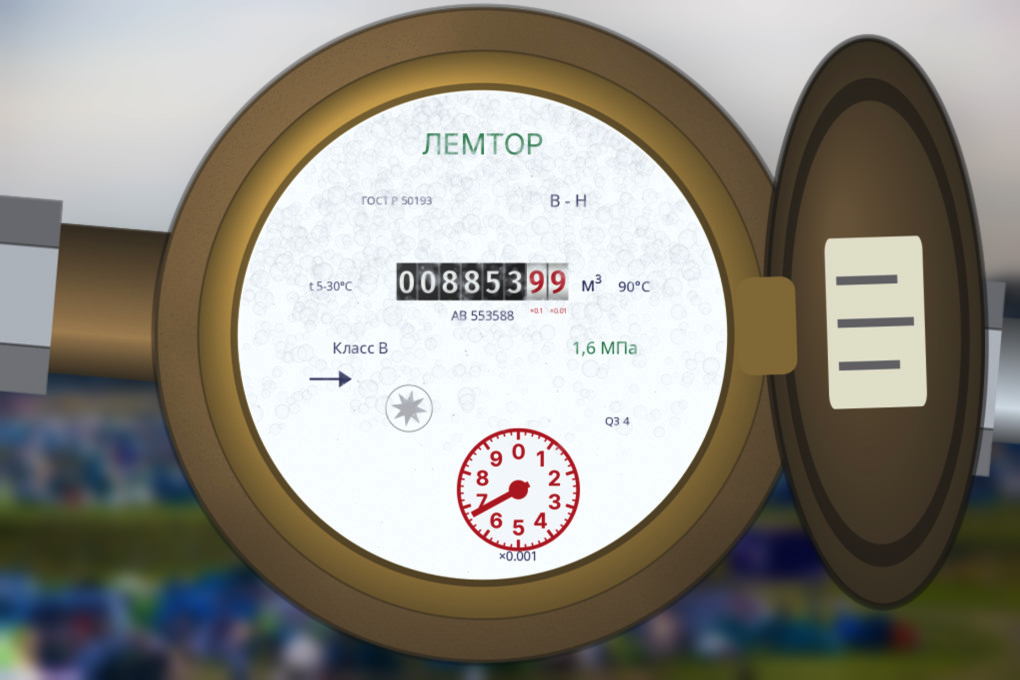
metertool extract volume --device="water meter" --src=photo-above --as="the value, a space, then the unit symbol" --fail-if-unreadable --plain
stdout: 8853.996 m³
